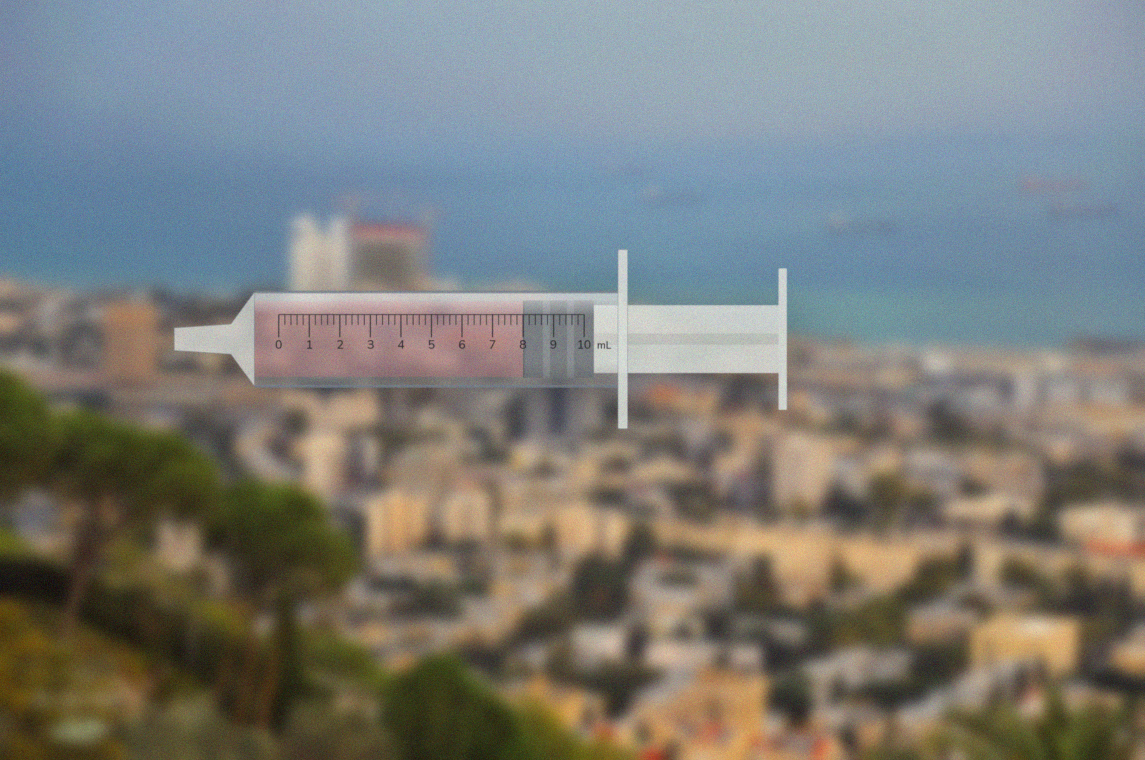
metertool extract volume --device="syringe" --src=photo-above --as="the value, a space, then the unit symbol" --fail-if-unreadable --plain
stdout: 8 mL
